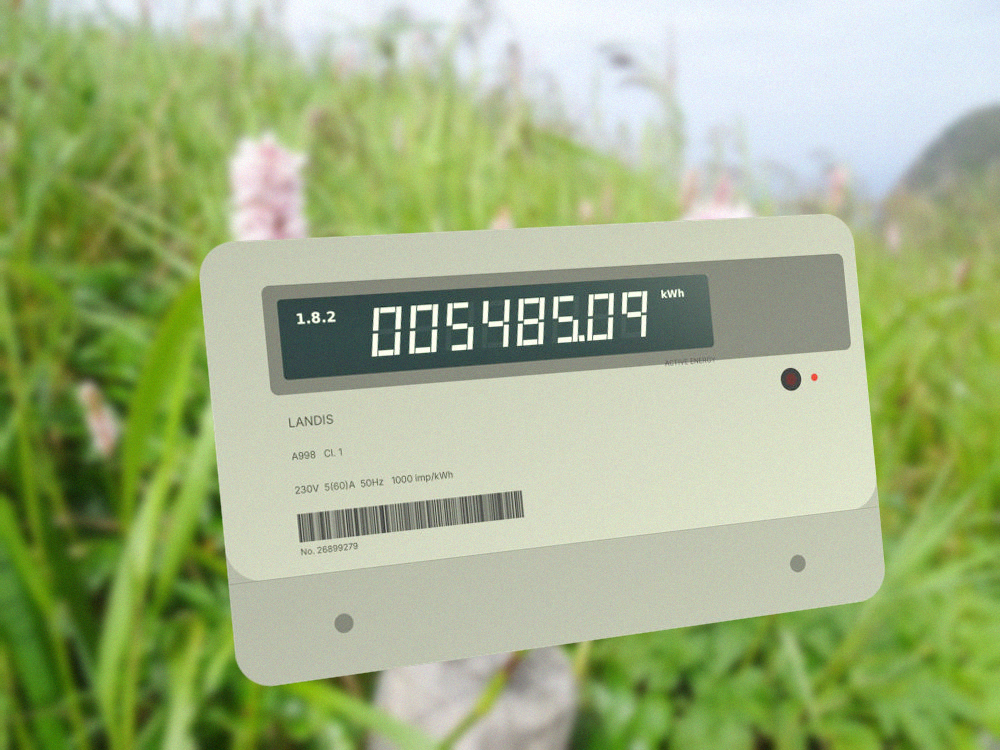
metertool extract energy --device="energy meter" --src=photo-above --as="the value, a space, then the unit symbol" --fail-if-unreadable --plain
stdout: 5485.09 kWh
